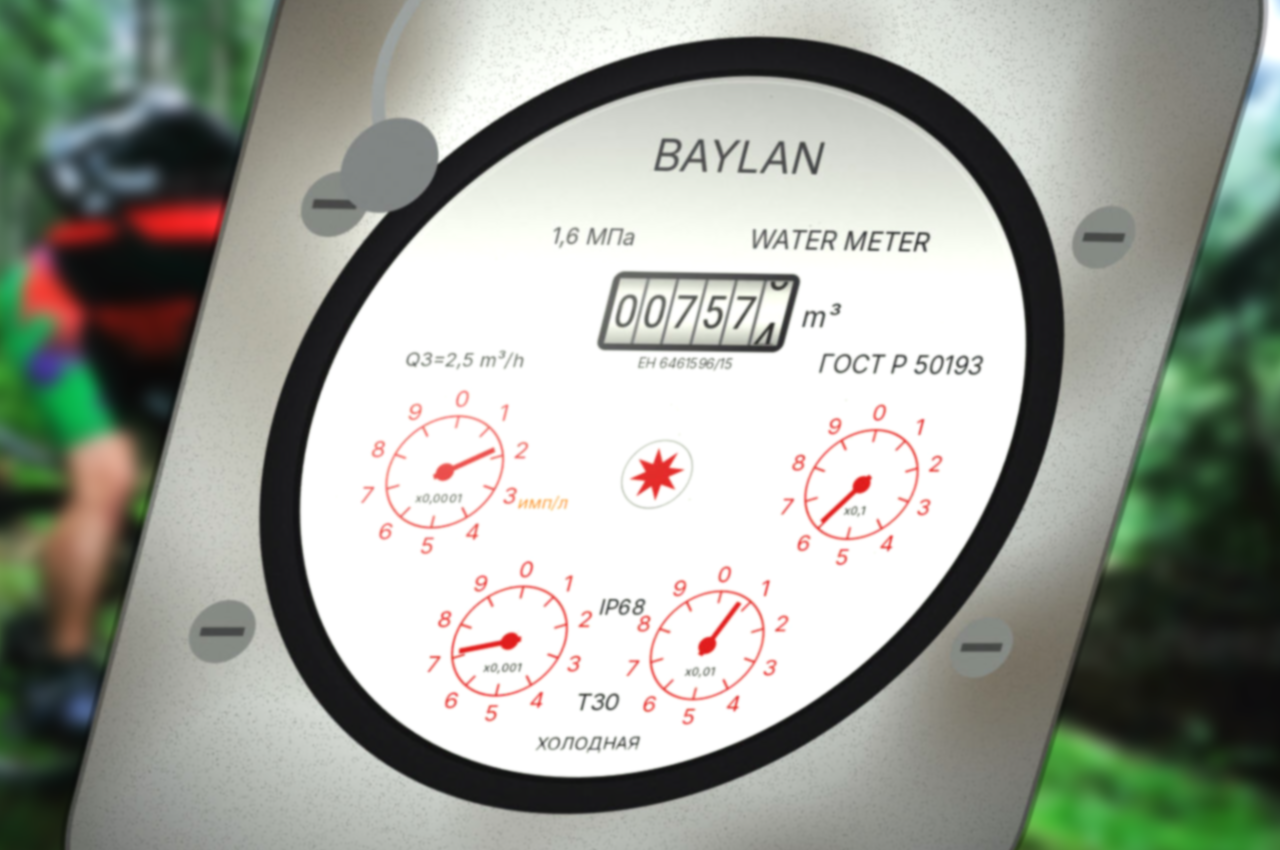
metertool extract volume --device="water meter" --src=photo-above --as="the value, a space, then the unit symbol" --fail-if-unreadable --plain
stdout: 7573.6071 m³
